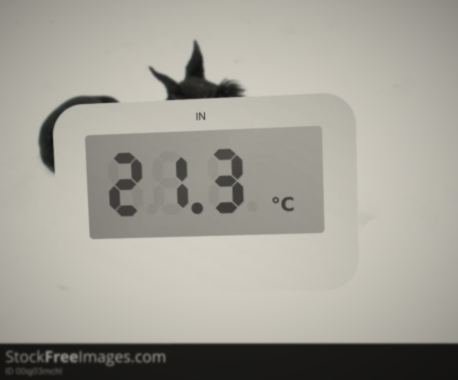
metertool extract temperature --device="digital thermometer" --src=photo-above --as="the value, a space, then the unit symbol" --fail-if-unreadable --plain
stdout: 21.3 °C
